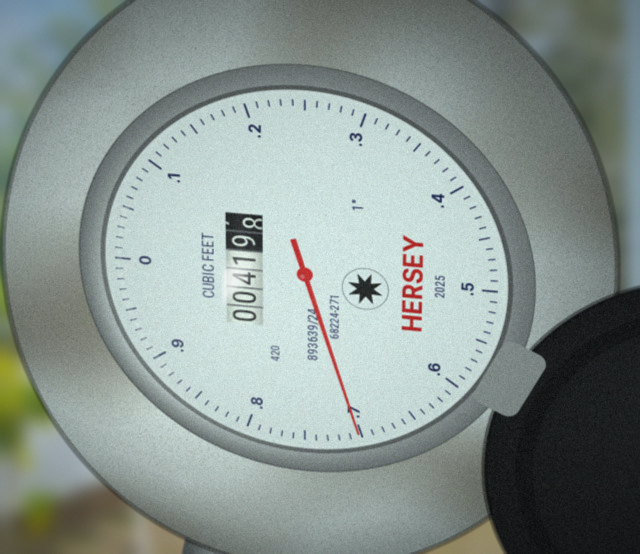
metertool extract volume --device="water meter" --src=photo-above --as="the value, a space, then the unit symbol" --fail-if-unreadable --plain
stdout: 4197.70 ft³
